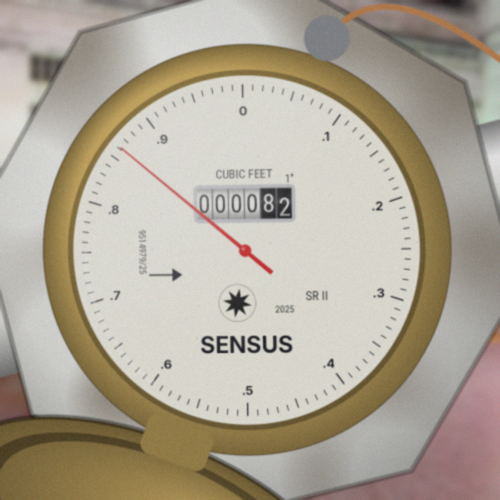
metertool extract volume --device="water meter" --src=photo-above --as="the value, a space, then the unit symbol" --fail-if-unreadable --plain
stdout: 81.86 ft³
